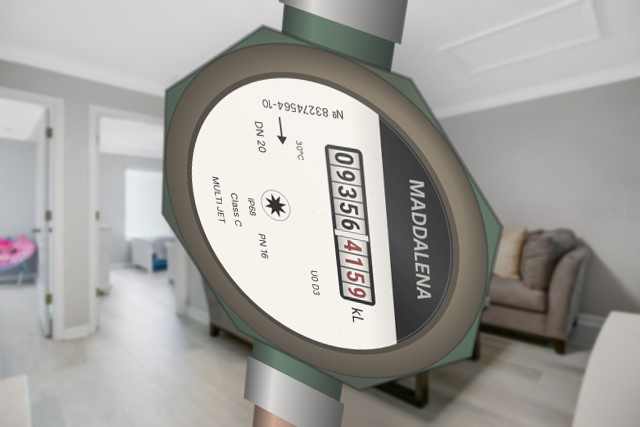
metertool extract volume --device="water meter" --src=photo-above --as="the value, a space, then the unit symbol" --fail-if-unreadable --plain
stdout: 9356.4159 kL
